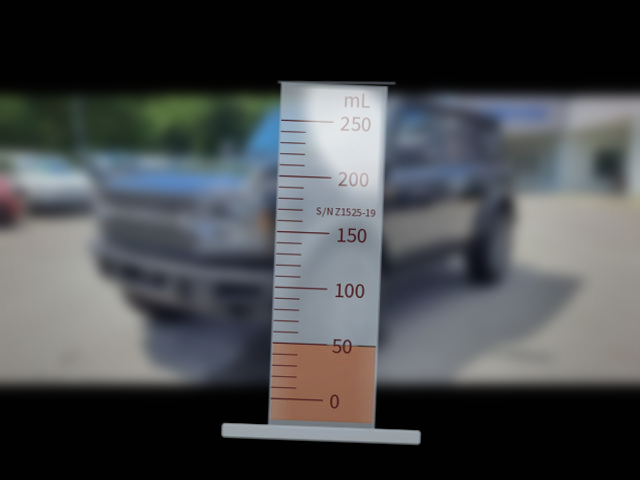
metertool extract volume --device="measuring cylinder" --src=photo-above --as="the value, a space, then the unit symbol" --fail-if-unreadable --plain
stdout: 50 mL
